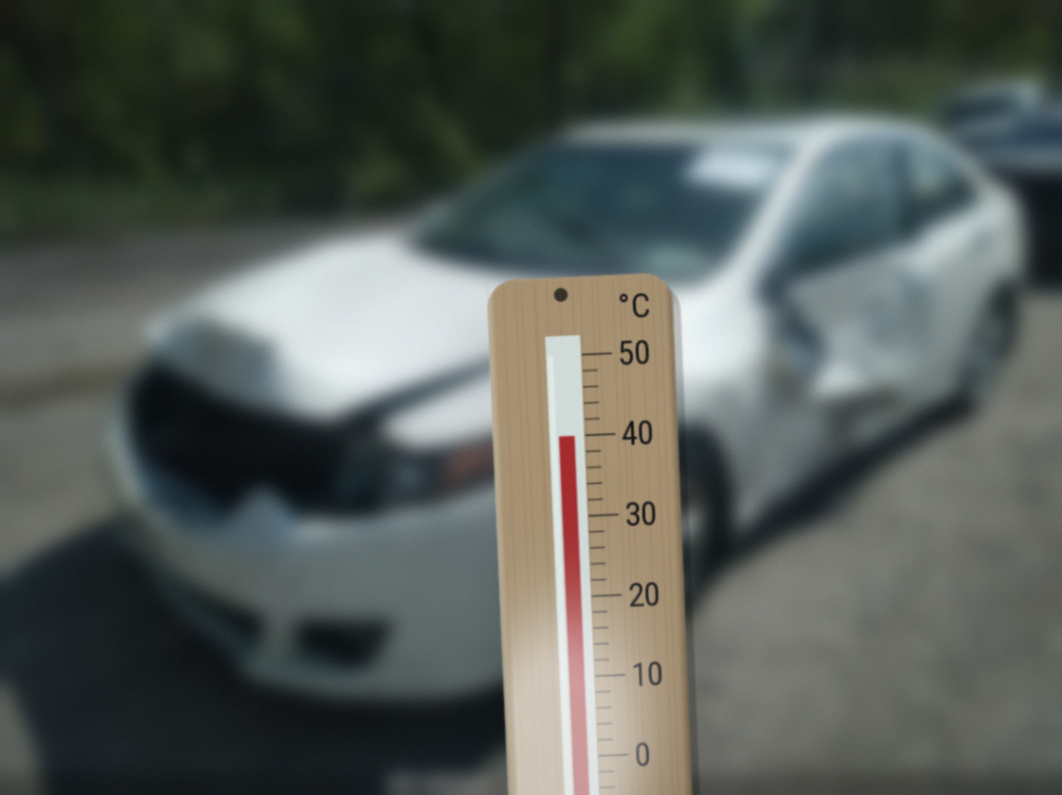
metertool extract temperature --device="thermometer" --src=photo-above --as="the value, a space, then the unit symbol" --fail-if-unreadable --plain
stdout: 40 °C
